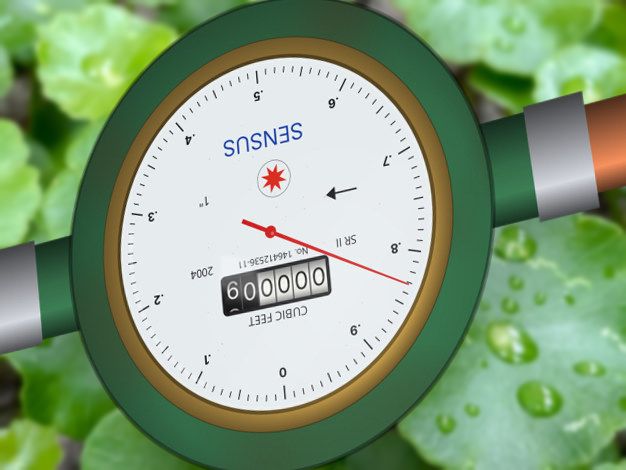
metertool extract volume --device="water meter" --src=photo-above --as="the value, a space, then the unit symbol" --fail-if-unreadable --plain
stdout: 8.83 ft³
